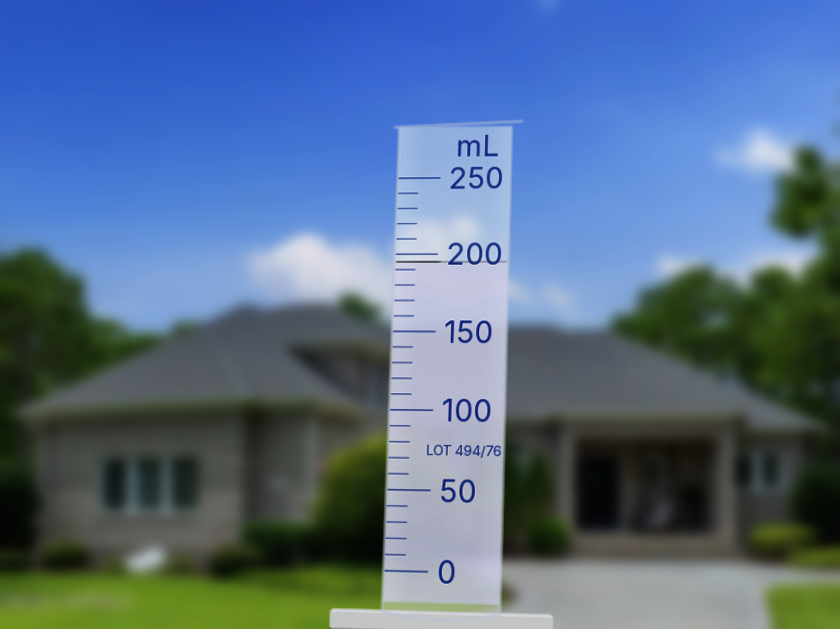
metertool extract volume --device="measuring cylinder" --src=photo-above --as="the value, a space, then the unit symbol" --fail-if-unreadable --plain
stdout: 195 mL
